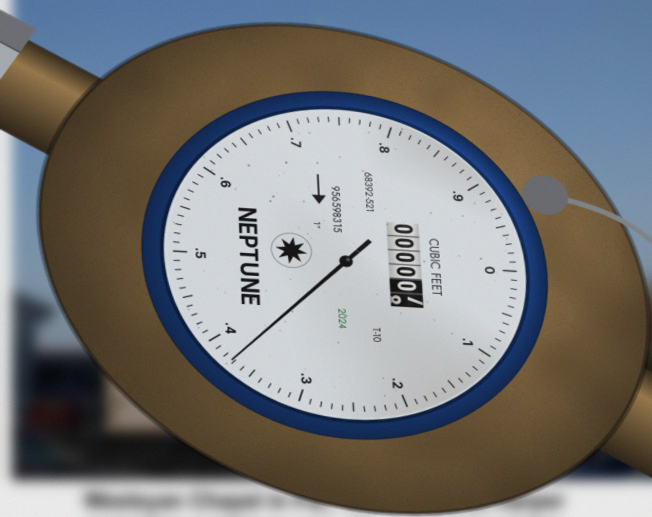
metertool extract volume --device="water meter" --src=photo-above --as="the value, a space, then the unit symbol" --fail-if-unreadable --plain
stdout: 7.37 ft³
